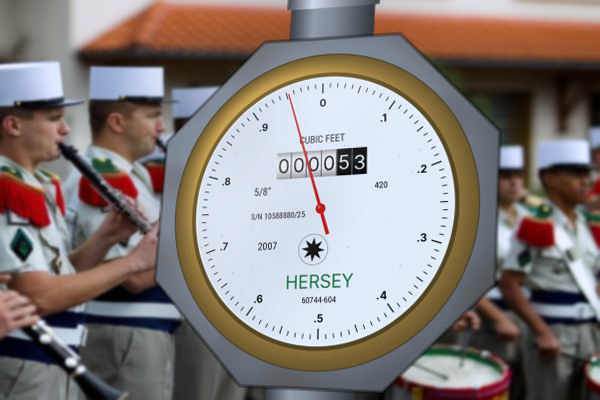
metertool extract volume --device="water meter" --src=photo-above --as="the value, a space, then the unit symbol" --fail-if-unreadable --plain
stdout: 52.95 ft³
